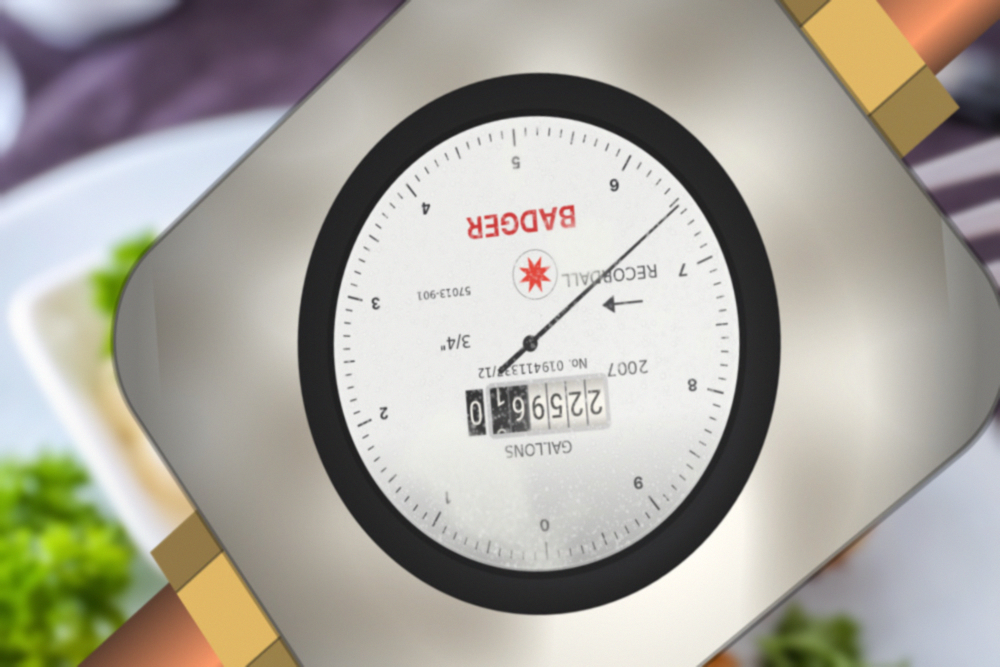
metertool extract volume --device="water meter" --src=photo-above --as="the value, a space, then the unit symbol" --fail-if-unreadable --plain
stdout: 2259606.5 gal
